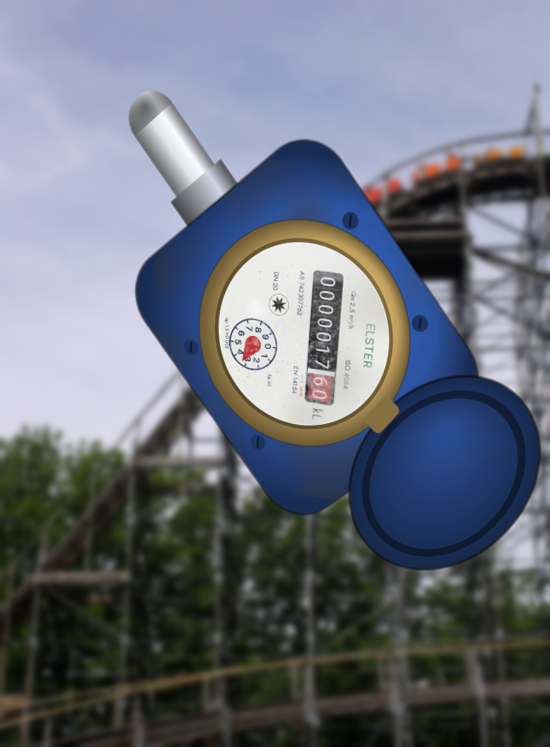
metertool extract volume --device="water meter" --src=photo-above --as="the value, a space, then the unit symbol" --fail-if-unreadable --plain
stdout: 17.603 kL
